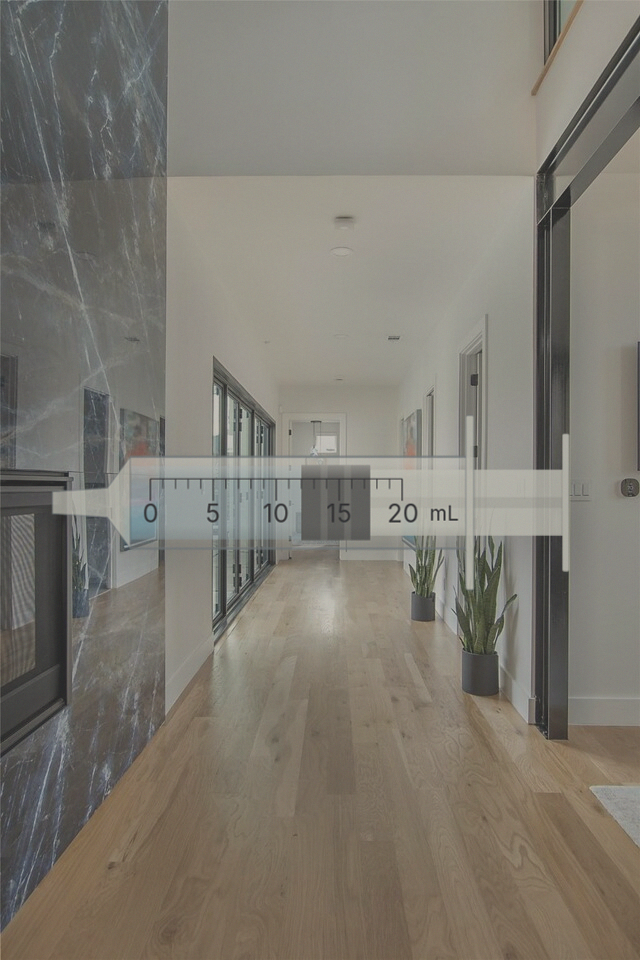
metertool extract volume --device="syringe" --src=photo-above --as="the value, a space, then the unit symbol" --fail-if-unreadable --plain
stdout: 12 mL
